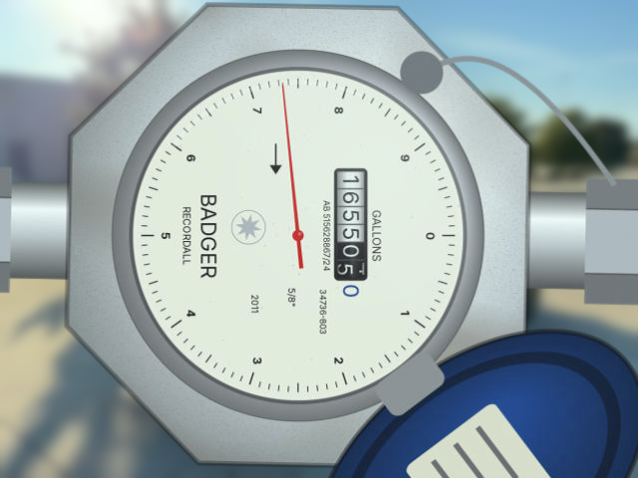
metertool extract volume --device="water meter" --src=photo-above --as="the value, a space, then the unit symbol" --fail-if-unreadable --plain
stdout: 1655047.3 gal
